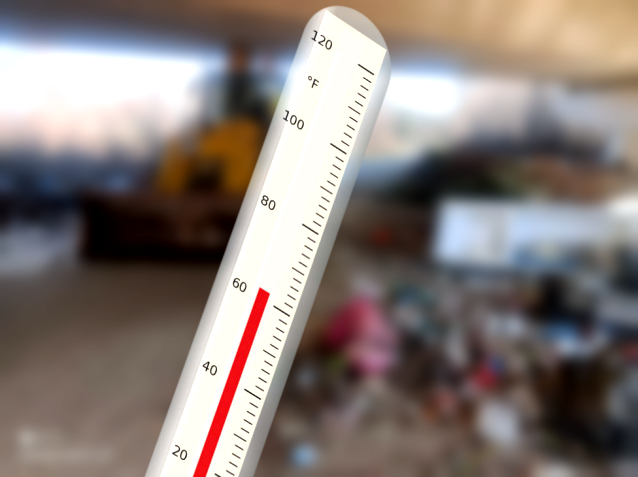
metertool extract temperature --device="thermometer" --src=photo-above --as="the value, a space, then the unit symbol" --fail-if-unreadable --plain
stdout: 62 °F
